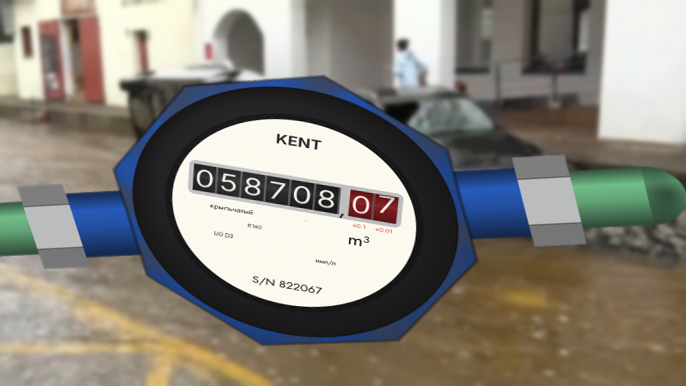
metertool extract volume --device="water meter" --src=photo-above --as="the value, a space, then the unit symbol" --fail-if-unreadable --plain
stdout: 58708.07 m³
